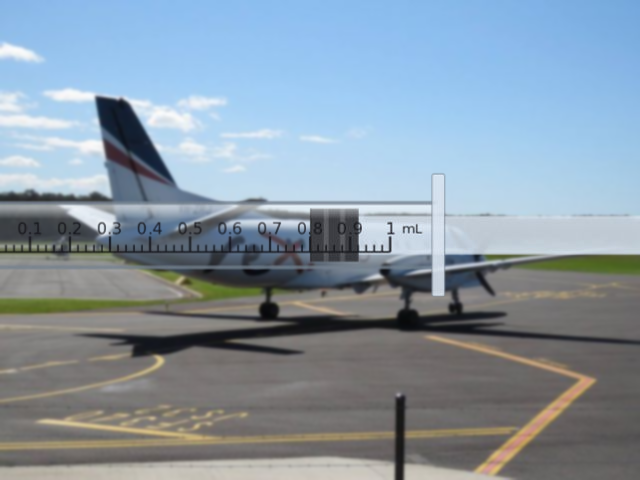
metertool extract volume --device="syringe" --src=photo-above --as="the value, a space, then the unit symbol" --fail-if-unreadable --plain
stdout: 0.8 mL
